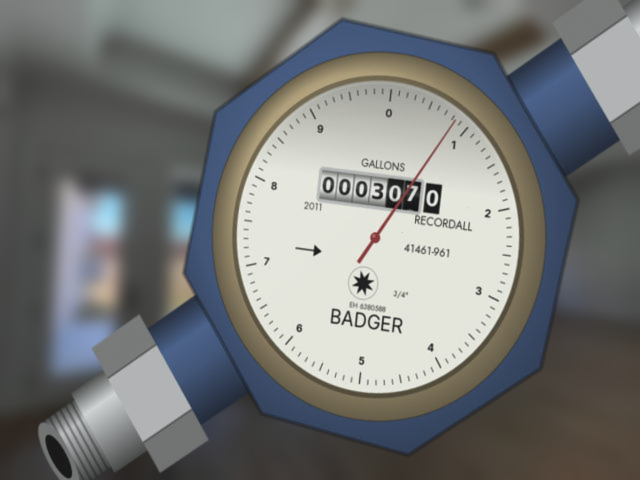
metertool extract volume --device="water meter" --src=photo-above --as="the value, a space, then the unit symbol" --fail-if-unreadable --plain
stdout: 3070.8 gal
